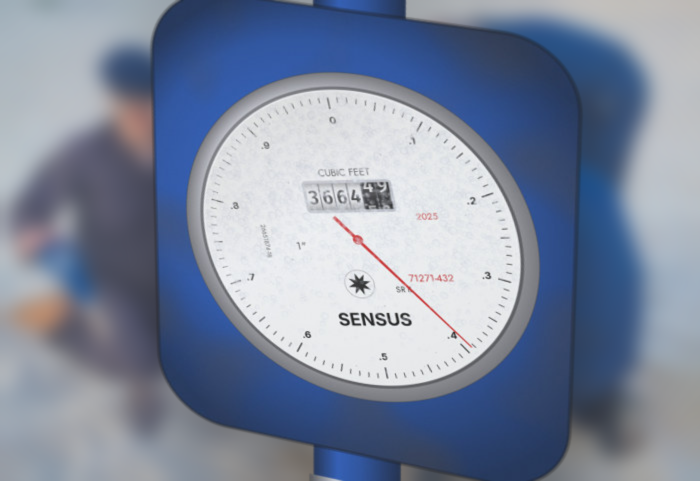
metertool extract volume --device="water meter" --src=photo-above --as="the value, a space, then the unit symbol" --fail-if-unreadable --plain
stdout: 366449.39 ft³
